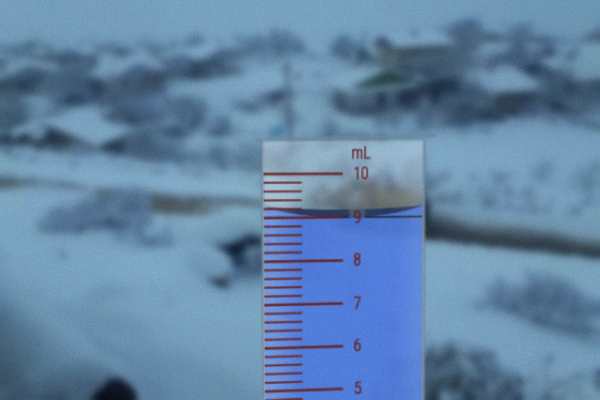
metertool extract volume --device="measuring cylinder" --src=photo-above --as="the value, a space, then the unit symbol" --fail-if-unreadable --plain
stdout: 9 mL
